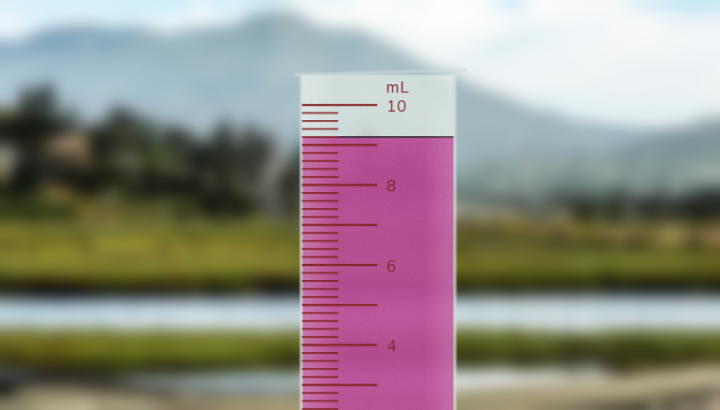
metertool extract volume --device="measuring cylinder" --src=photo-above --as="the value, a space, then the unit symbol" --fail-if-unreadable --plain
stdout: 9.2 mL
